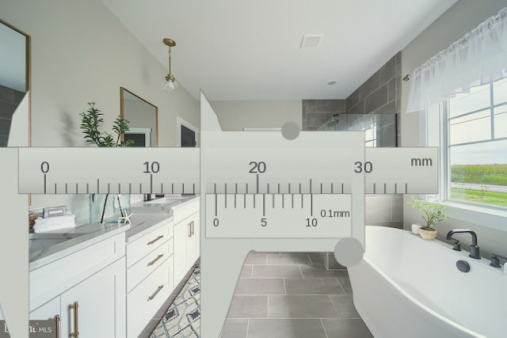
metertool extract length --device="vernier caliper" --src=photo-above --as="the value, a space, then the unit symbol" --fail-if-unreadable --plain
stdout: 16.1 mm
